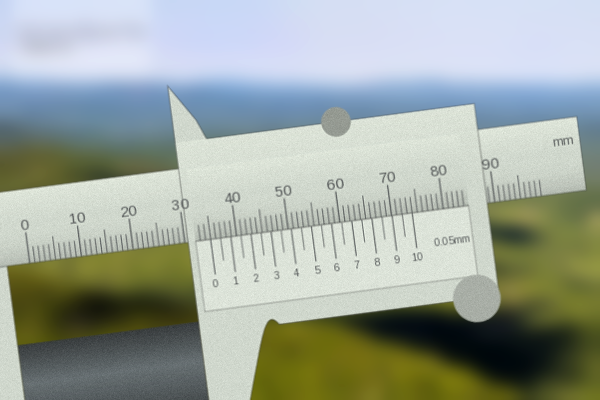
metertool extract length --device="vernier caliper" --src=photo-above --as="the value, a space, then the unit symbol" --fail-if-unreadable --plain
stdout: 35.0 mm
